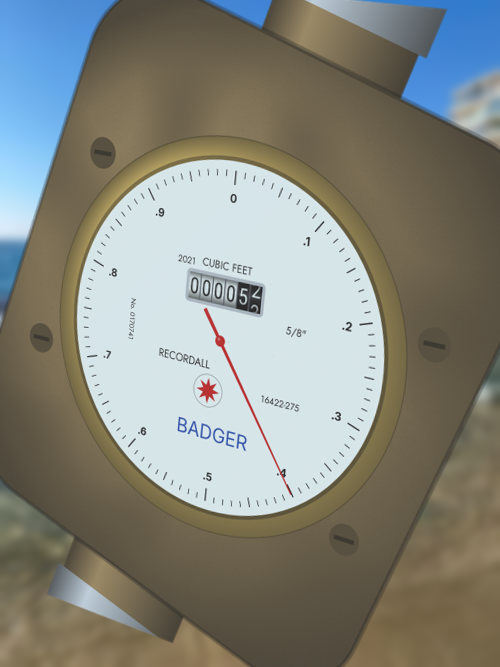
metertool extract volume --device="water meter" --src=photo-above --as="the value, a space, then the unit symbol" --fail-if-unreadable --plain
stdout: 52.40 ft³
